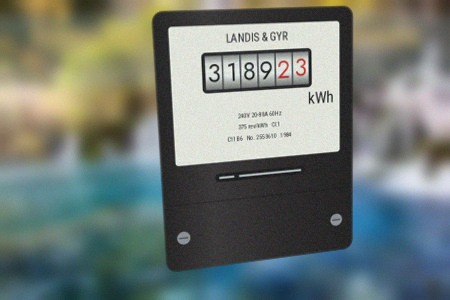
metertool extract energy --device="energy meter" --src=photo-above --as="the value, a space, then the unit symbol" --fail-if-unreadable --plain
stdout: 3189.23 kWh
